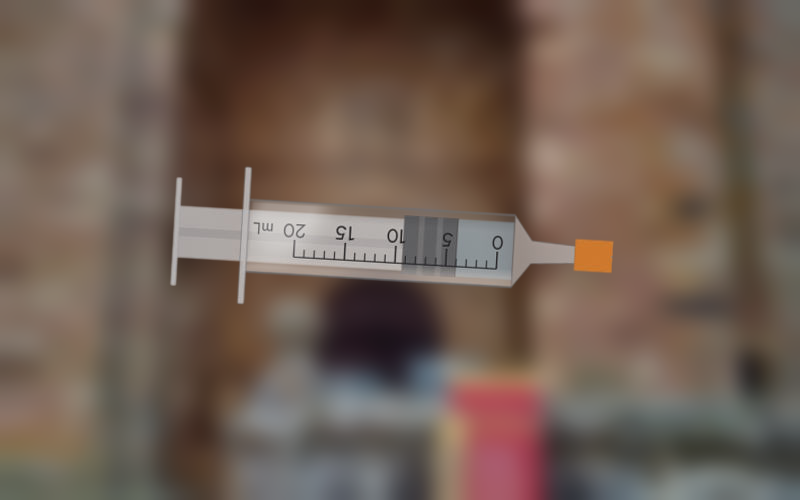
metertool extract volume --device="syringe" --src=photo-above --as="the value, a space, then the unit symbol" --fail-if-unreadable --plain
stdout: 4 mL
